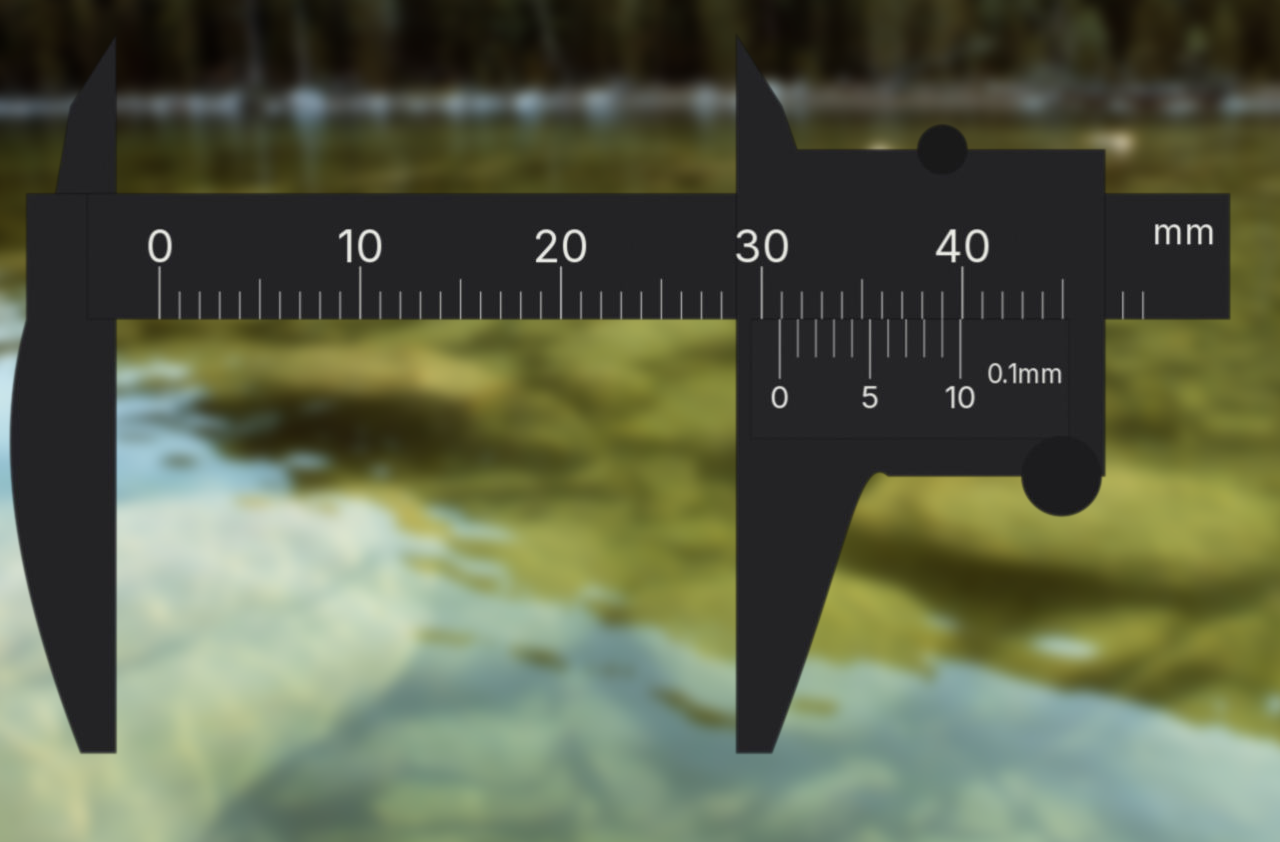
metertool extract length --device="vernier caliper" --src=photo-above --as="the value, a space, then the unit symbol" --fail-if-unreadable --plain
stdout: 30.9 mm
